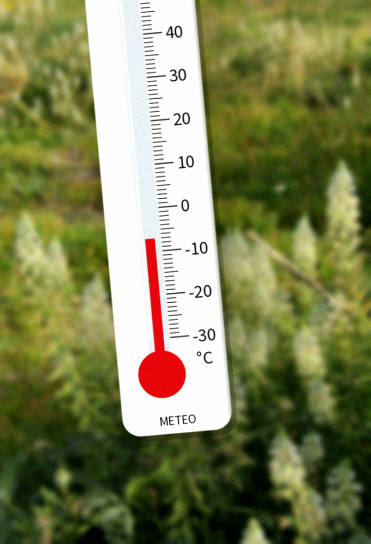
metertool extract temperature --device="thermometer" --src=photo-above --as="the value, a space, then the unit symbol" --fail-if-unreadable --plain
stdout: -7 °C
